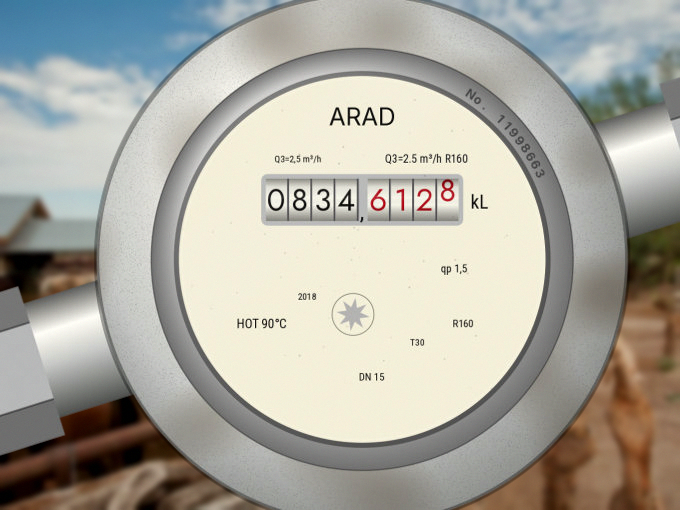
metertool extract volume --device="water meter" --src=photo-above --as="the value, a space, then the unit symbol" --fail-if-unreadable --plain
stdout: 834.6128 kL
